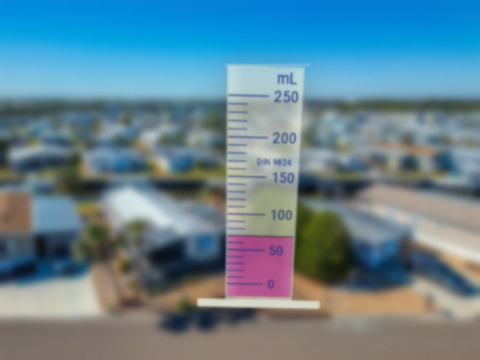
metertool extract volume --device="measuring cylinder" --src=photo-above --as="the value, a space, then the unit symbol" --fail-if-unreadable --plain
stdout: 70 mL
